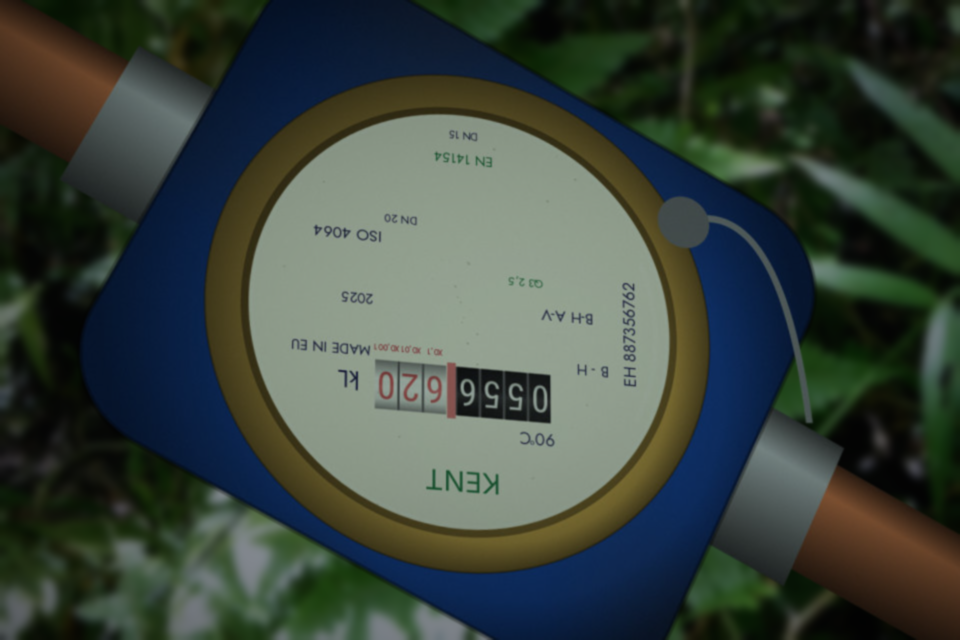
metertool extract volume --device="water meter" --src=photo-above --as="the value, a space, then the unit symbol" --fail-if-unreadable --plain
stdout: 556.620 kL
